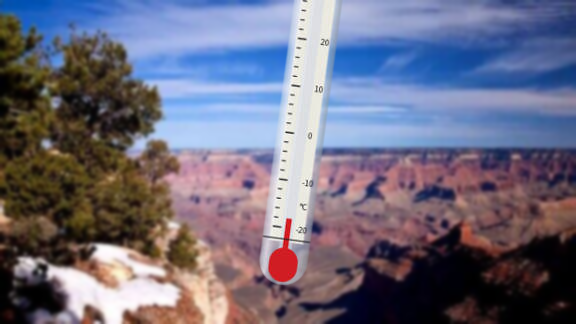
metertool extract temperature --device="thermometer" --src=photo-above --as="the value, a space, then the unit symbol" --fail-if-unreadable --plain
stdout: -18 °C
